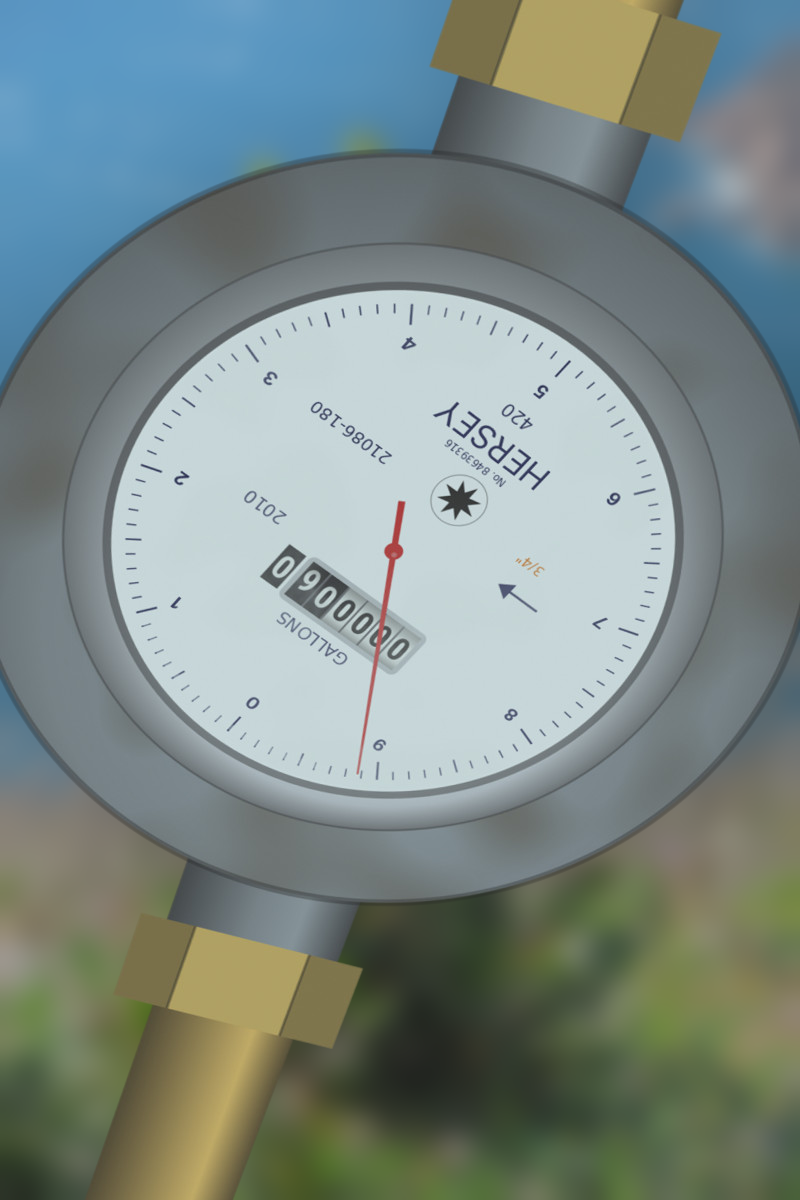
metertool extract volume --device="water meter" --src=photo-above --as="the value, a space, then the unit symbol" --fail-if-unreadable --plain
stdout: 59.1 gal
